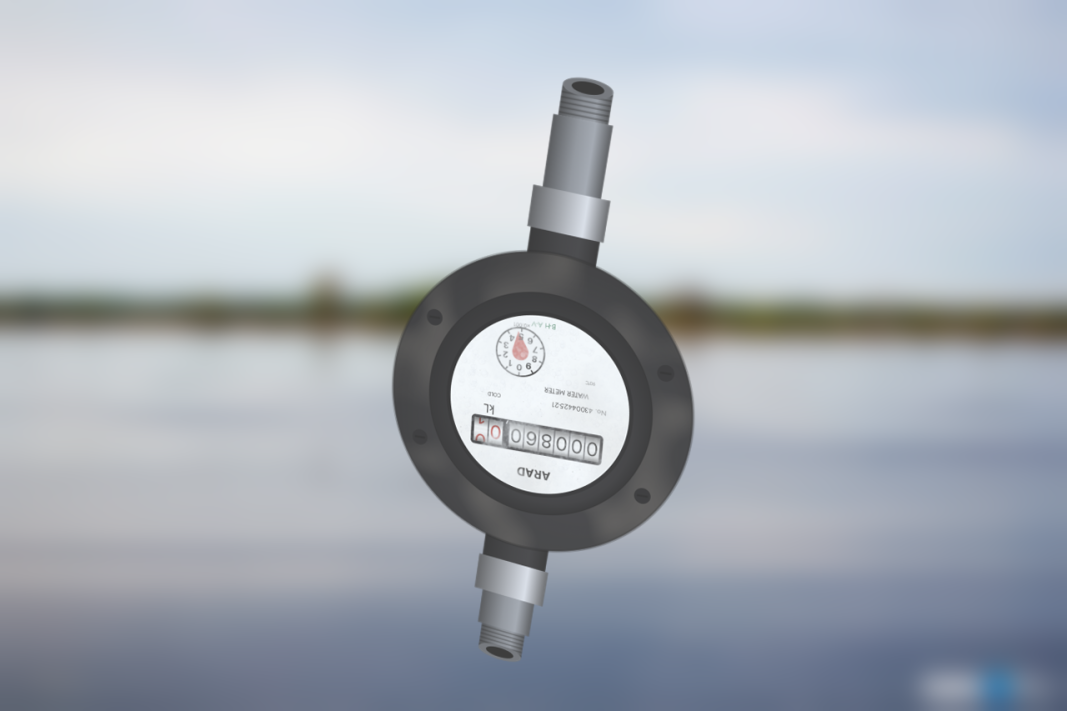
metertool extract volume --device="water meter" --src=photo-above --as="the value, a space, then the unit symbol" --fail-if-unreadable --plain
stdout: 860.004 kL
